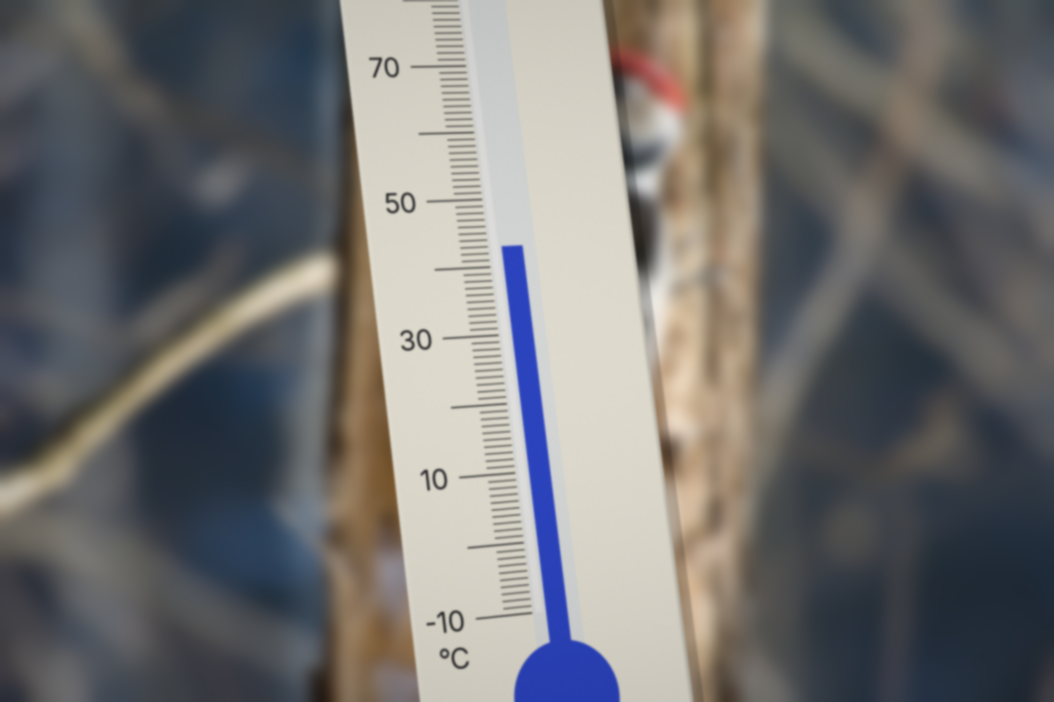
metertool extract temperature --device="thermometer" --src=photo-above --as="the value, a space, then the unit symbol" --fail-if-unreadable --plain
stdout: 43 °C
